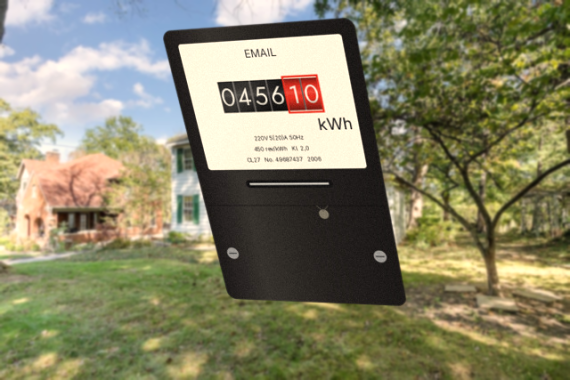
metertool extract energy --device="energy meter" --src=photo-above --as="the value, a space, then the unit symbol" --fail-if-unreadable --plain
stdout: 456.10 kWh
